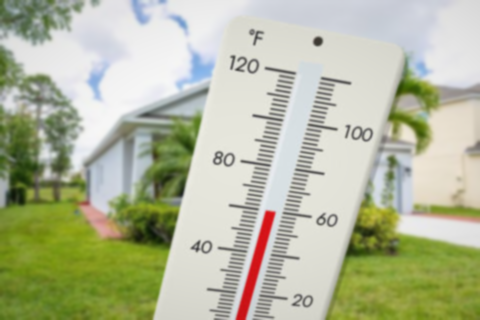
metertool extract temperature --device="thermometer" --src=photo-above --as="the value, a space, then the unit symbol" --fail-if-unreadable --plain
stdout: 60 °F
